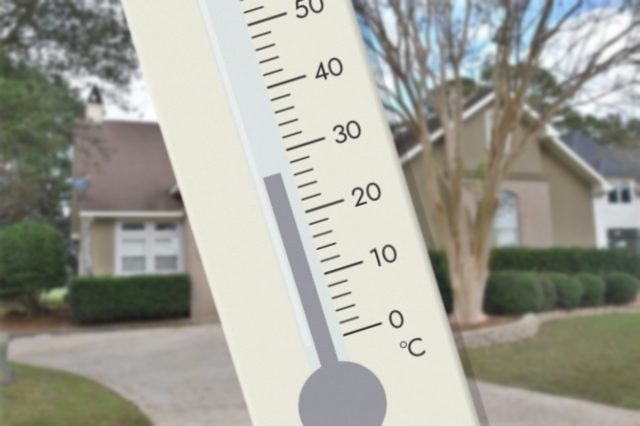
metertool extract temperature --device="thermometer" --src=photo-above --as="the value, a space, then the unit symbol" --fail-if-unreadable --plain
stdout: 27 °C
